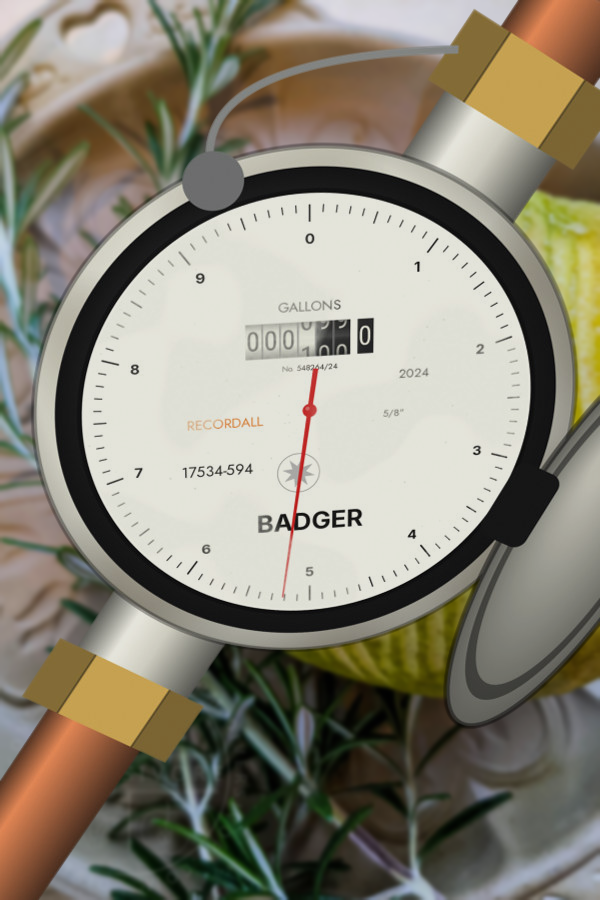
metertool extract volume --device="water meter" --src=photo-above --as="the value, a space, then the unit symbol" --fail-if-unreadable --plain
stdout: 995.2 gal
